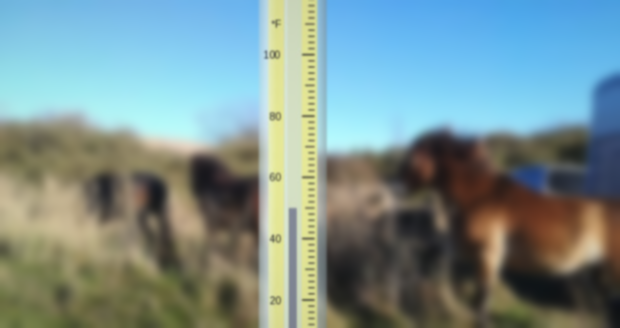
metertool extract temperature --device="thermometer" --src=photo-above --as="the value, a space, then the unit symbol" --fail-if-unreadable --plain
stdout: 50 °F
